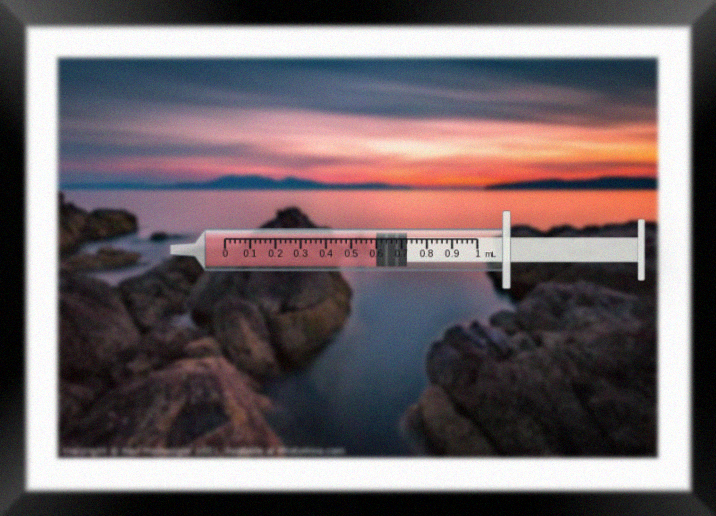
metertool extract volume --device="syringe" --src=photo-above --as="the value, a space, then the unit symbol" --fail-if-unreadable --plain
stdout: 0.6 mL
